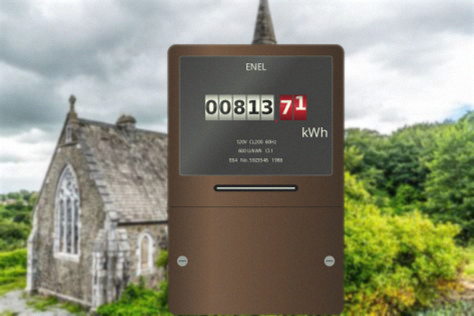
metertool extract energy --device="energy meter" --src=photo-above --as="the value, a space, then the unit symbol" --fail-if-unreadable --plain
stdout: 813.71 kWh
